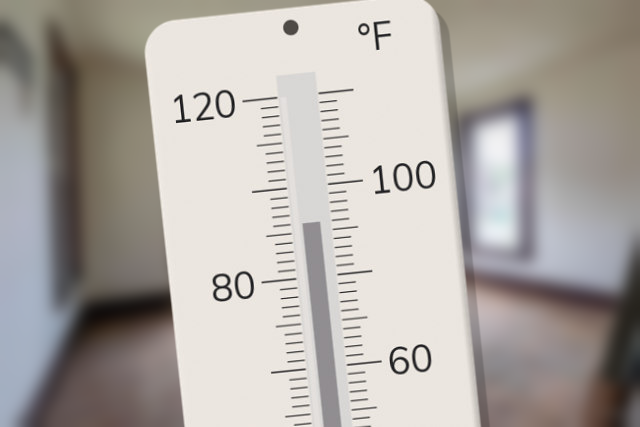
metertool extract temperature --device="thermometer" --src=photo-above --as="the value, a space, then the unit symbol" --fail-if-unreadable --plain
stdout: 92 °F
